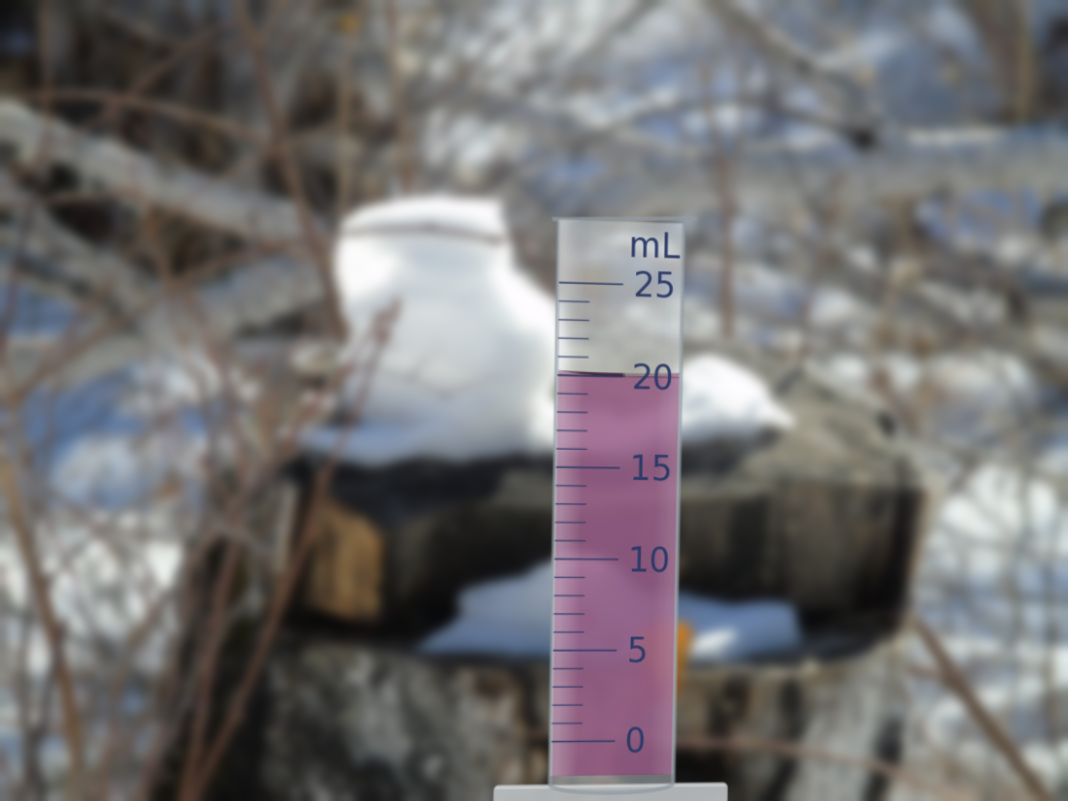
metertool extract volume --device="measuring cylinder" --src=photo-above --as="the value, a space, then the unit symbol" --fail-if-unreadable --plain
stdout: 20 mL
